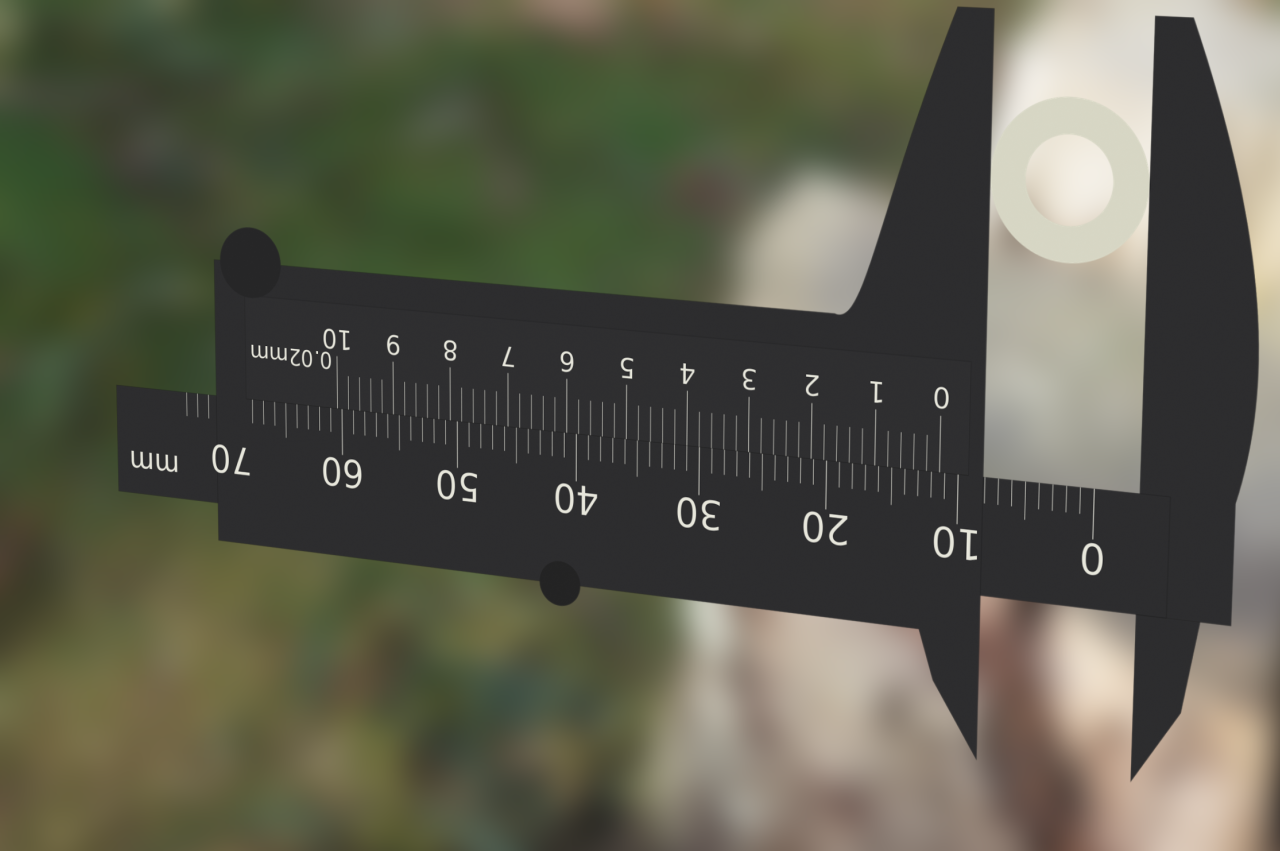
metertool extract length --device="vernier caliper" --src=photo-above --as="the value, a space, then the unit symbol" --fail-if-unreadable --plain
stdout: 11.4 mm
